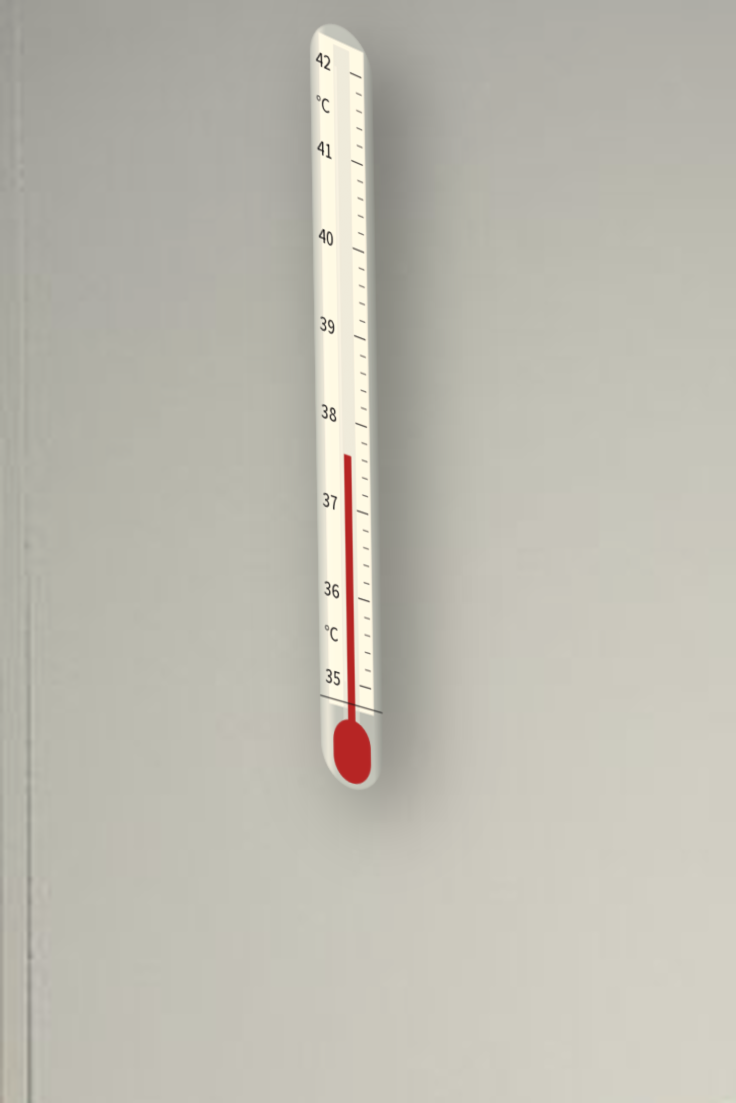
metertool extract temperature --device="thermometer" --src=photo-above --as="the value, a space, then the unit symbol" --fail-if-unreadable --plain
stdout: 37.6 °C
